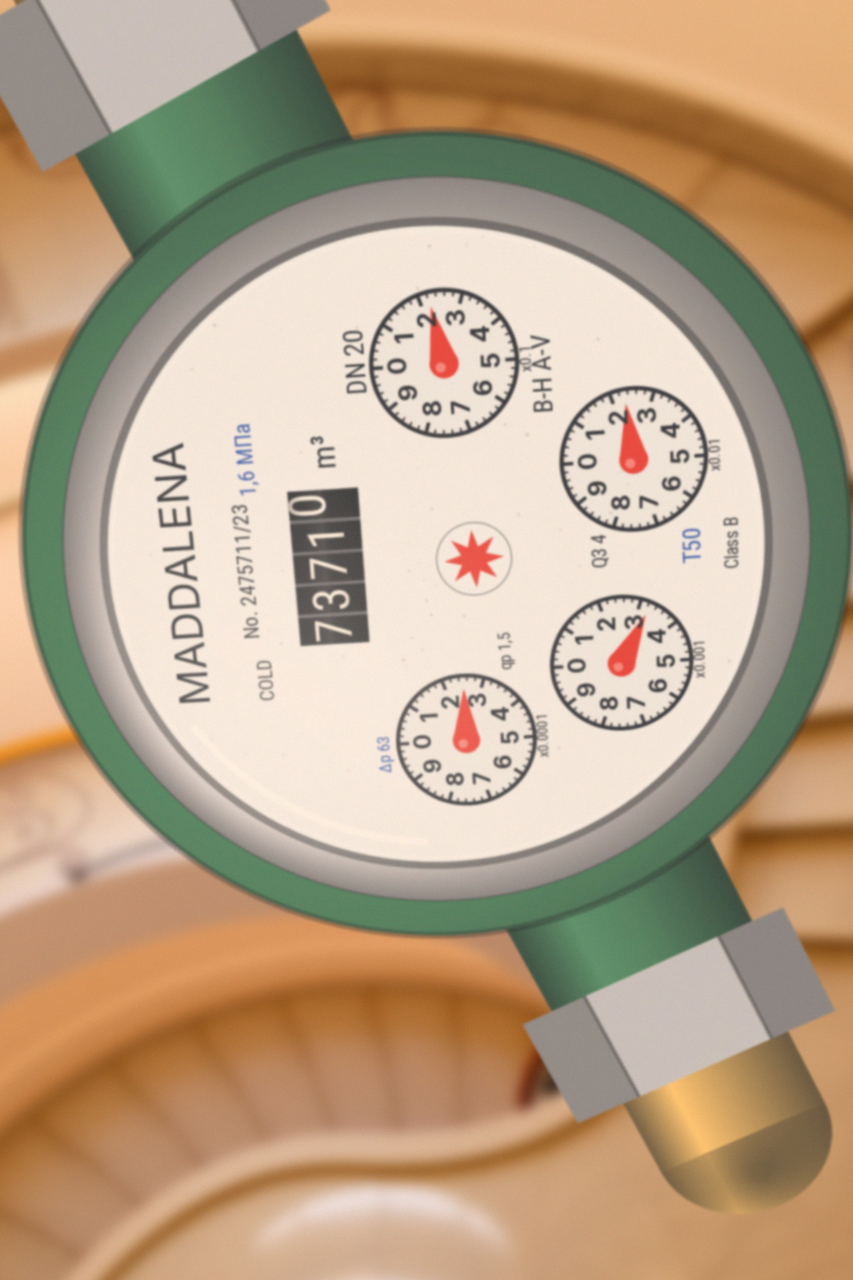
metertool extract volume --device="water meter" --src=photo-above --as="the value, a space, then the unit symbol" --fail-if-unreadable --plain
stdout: 73710.2232 m³
